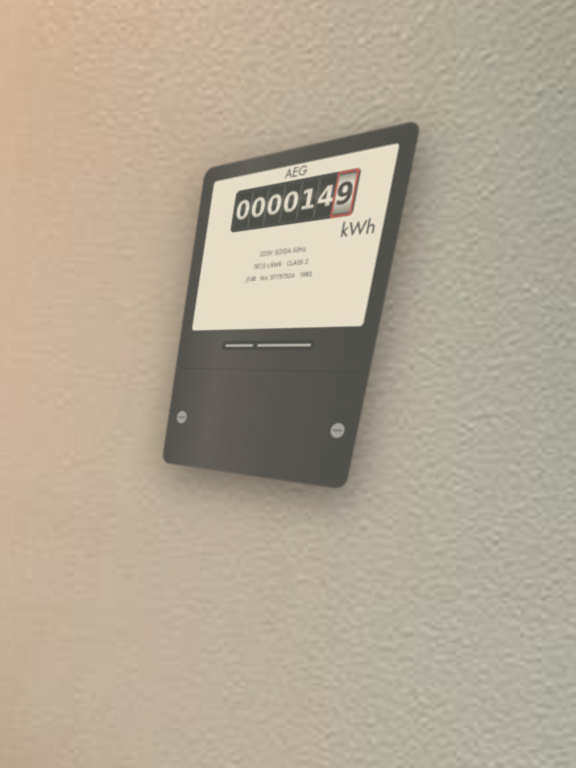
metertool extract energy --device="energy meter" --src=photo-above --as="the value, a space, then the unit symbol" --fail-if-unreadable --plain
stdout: 14.9 kWh
